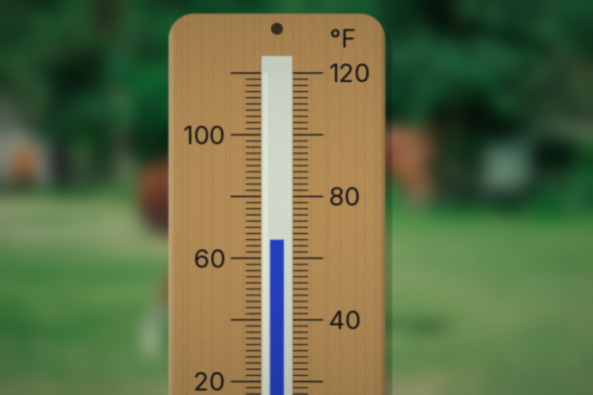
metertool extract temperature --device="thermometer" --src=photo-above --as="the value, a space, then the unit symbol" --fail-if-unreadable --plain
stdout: 66 °F
